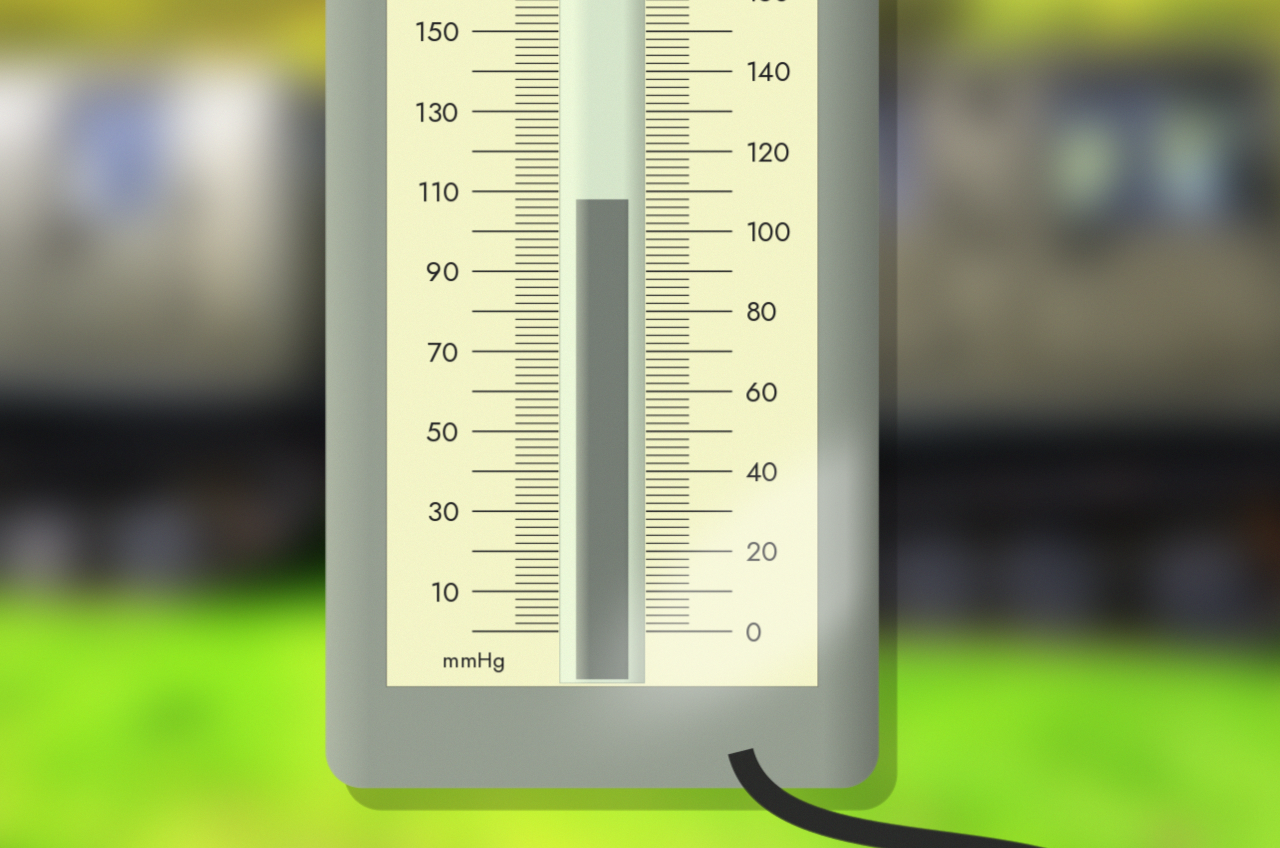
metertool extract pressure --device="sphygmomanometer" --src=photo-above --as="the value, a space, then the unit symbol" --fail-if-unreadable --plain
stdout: 108 mmHg
